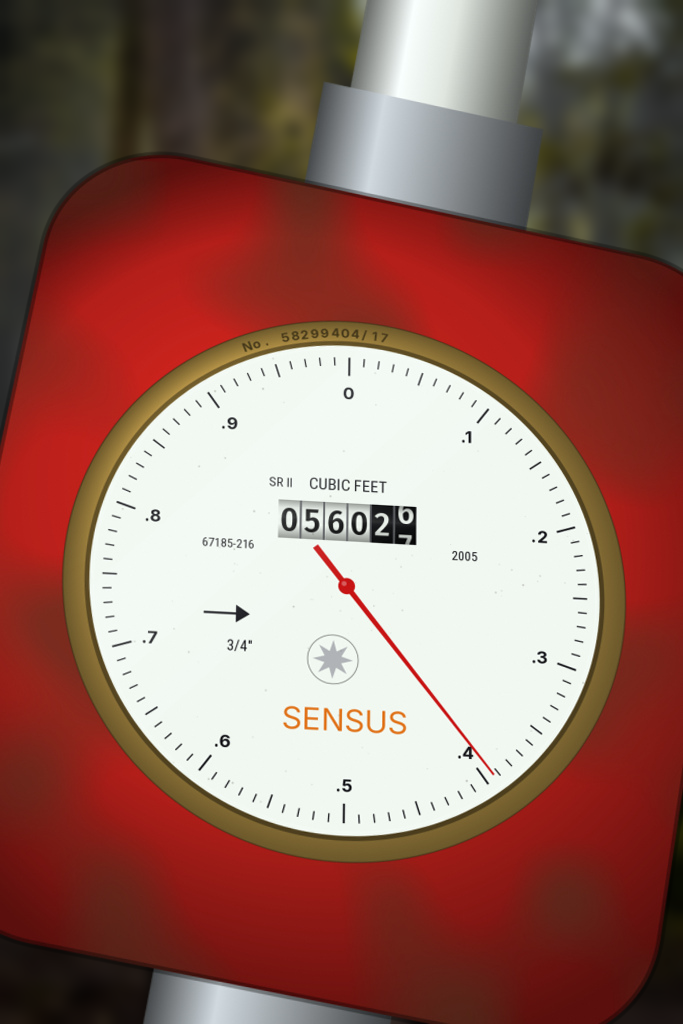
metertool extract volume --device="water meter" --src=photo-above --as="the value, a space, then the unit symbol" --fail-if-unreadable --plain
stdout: 56026.39 ft³
